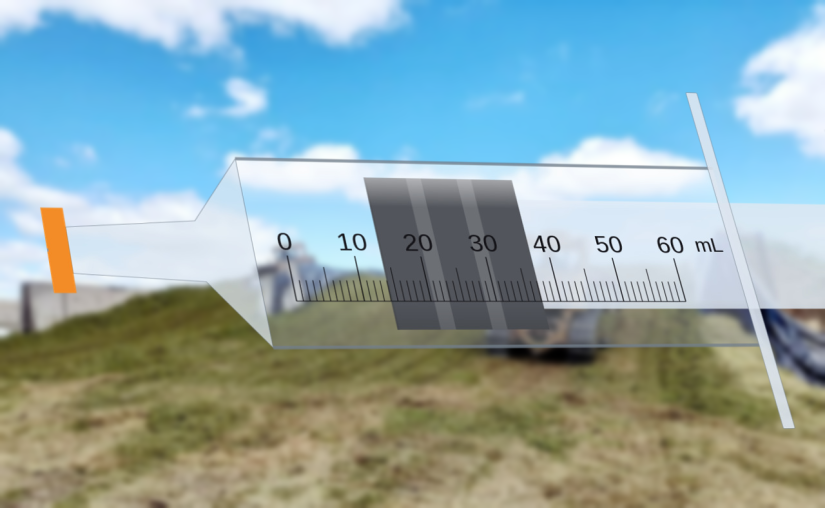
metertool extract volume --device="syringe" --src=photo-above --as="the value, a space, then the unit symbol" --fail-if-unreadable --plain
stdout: 14 mL
